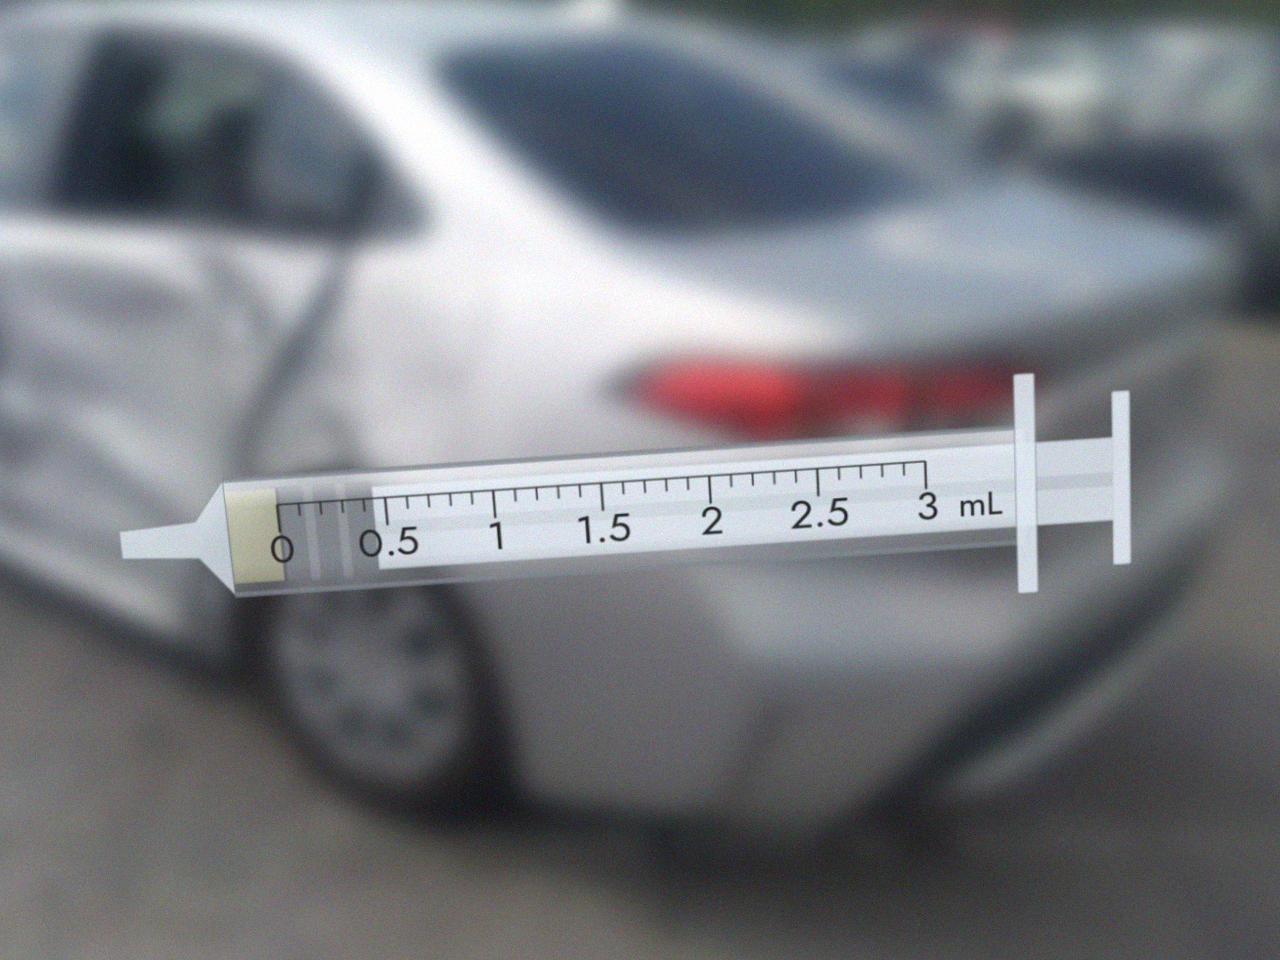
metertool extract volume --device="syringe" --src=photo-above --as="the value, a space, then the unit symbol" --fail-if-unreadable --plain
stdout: 0 mL
